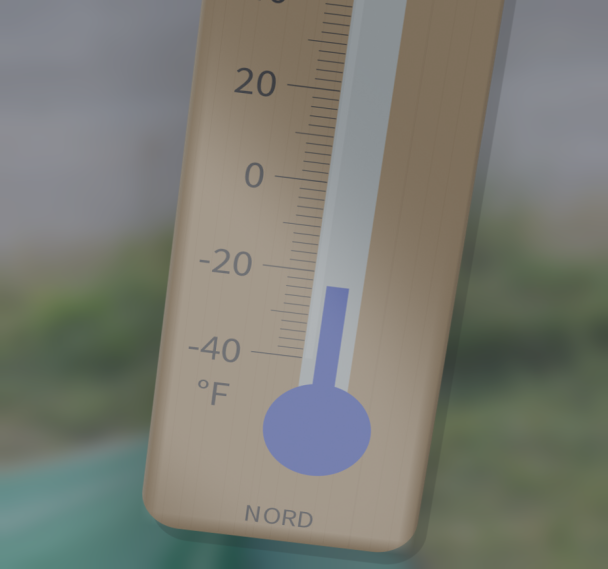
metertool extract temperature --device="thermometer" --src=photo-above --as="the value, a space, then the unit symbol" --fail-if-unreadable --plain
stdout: -23 °F
